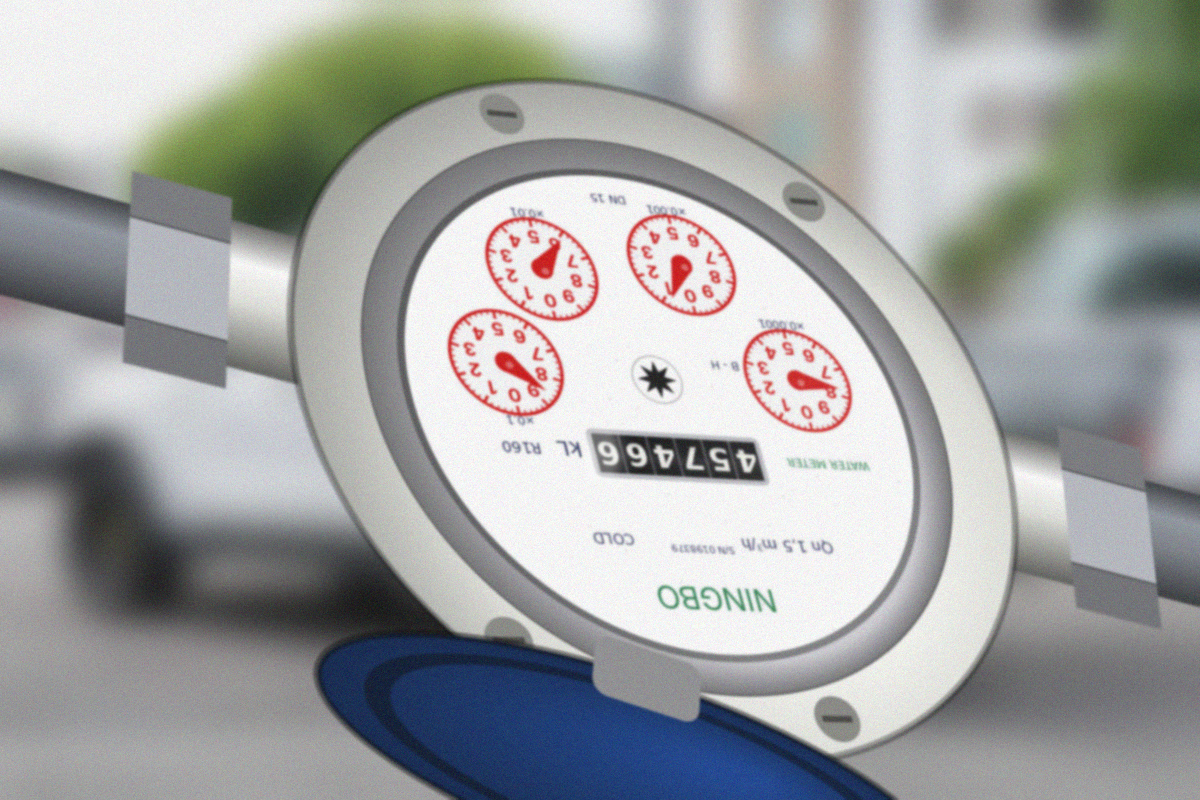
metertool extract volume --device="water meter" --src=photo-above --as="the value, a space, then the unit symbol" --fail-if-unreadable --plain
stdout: 457466.8607 kL
